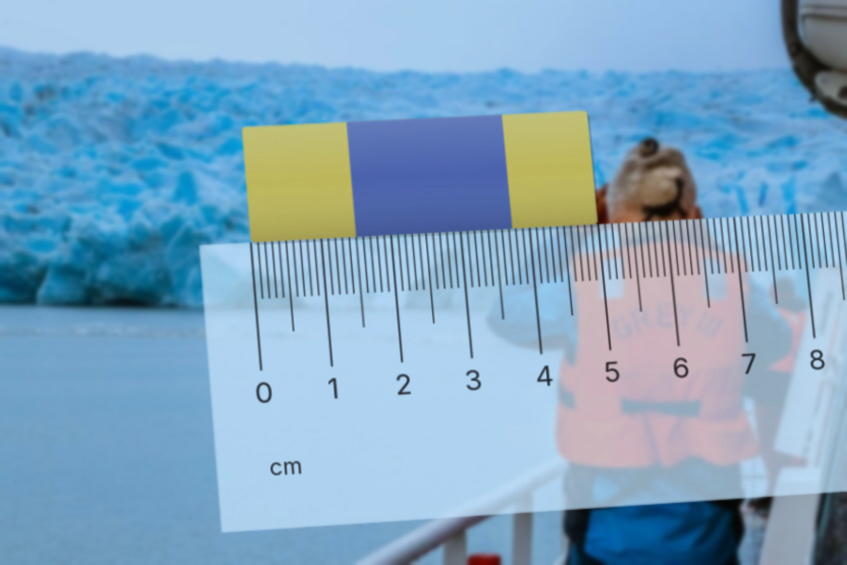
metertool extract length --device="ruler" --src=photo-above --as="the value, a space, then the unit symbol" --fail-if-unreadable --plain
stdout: 5 cm
